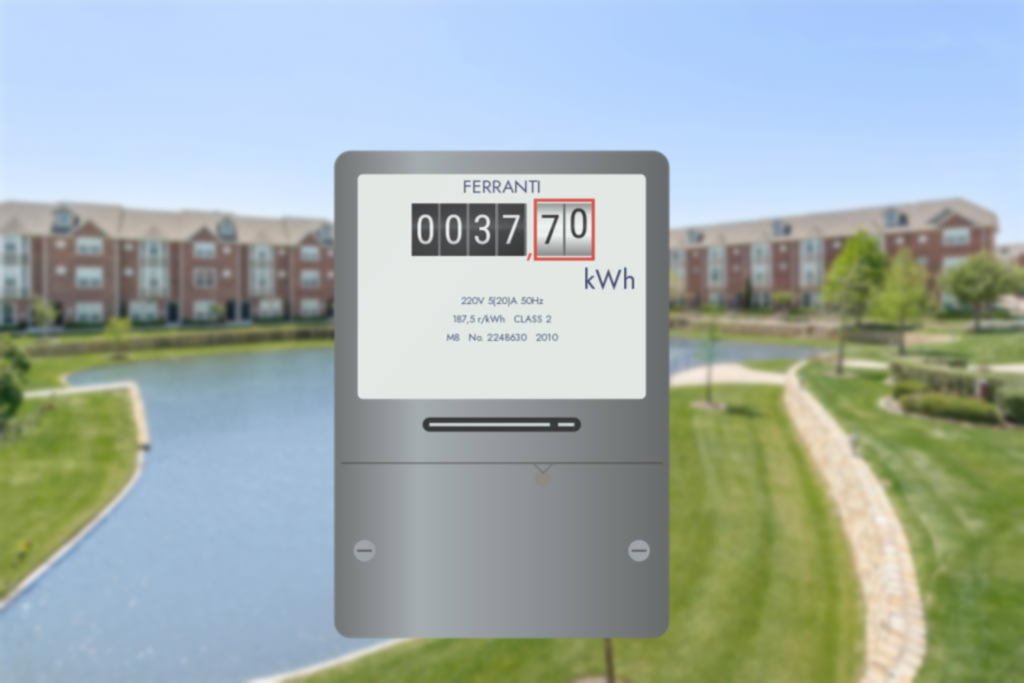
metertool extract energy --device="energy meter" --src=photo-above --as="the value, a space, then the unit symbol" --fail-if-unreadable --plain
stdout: 37.70 kWh
